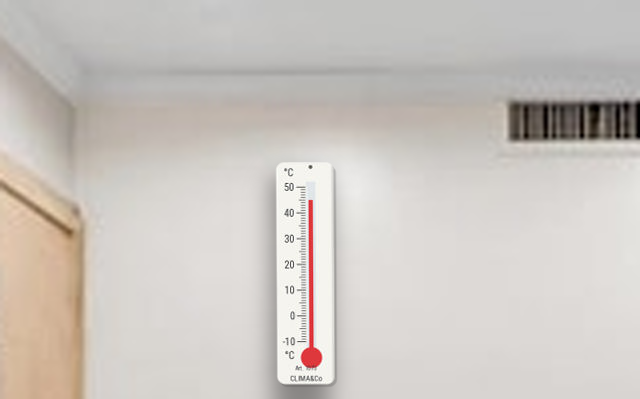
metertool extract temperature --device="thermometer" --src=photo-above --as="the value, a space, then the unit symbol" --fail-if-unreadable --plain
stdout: 45 °C
